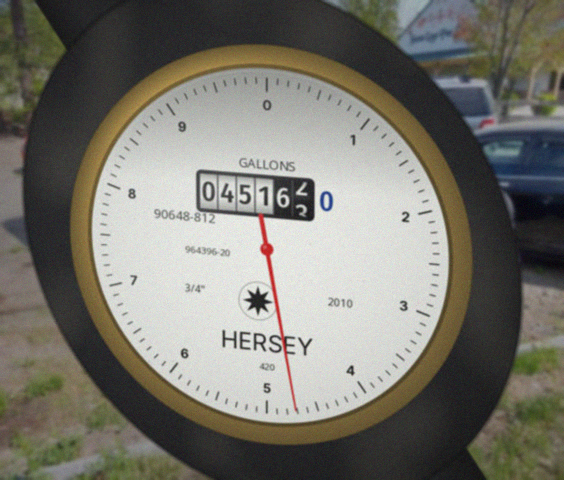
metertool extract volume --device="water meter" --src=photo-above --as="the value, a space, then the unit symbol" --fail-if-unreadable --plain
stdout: 451624.7 gal
